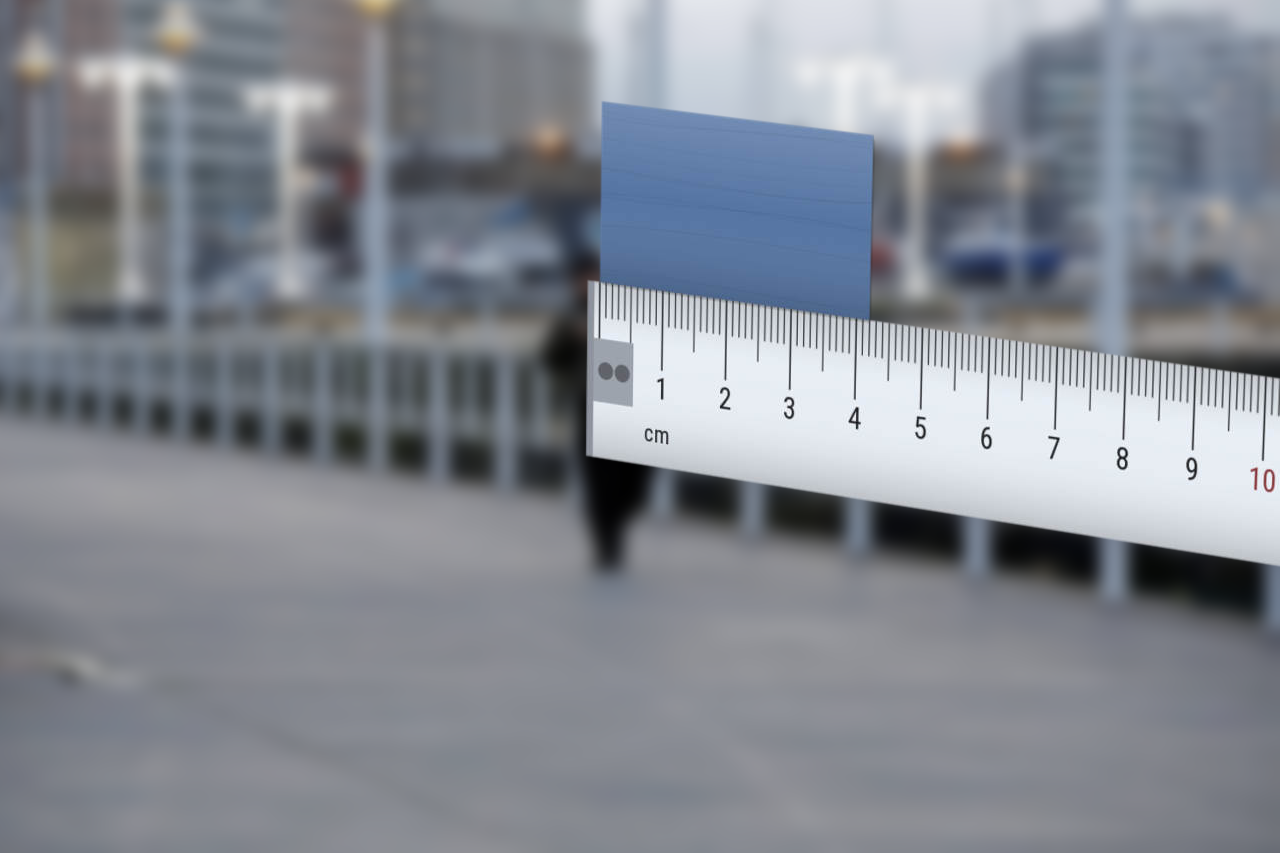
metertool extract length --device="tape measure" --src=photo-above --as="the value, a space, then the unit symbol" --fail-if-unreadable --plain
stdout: 4.2 cm
